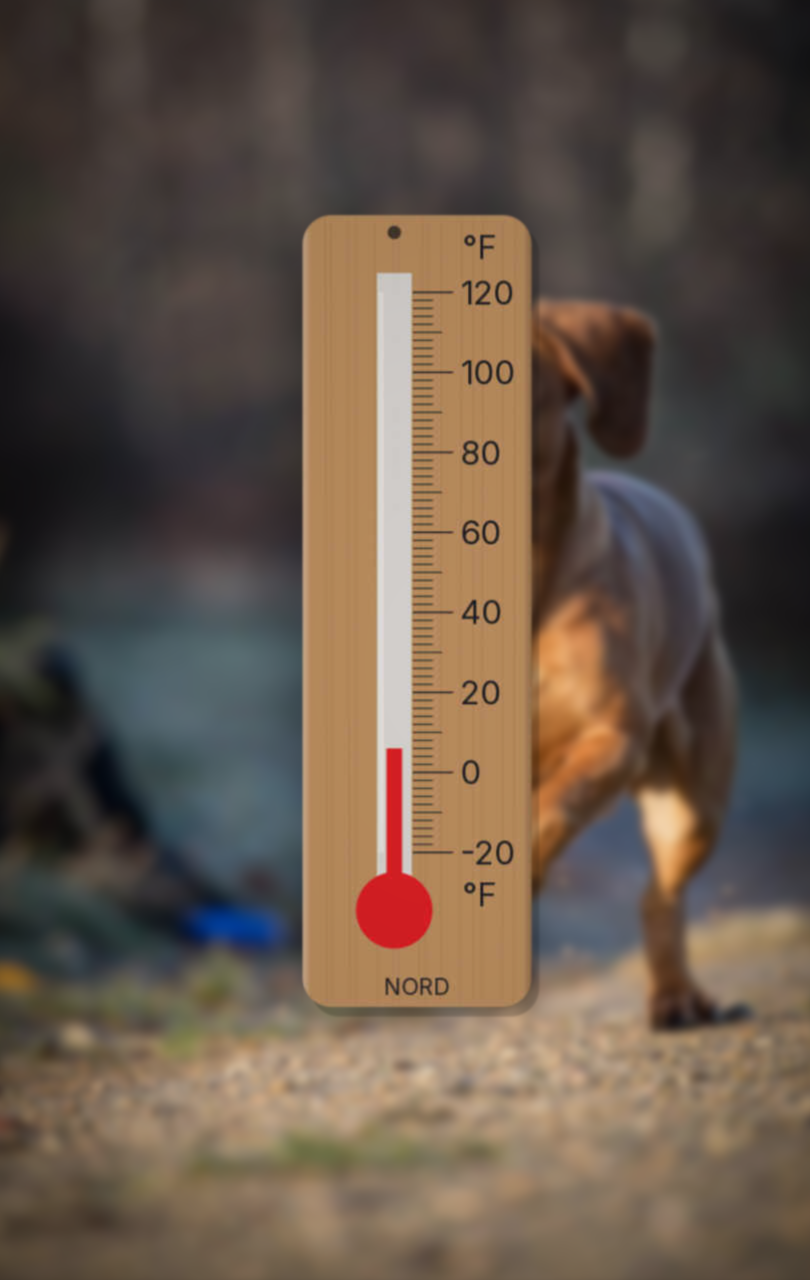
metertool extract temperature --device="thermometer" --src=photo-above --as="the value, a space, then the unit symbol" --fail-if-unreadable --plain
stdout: 6 °F
